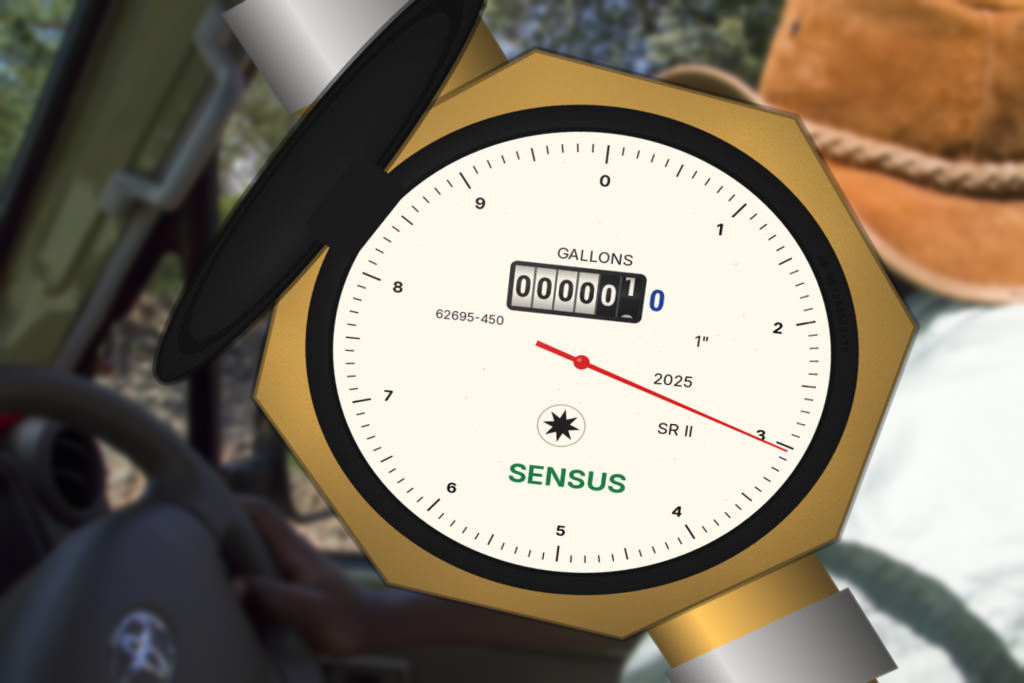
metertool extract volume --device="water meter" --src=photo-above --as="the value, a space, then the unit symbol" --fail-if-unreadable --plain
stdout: 13.0 gal
